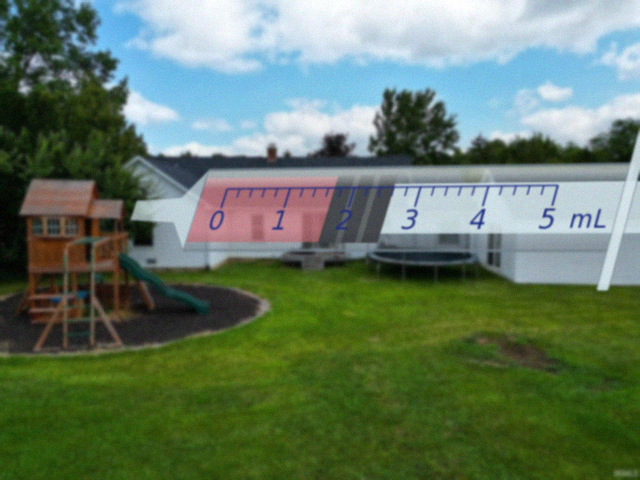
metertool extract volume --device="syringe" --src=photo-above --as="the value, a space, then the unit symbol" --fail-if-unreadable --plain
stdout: 1.7 mL
